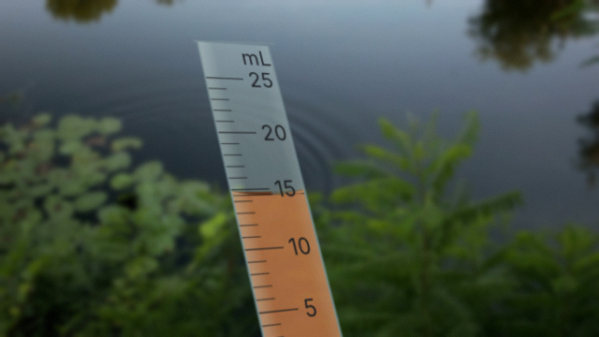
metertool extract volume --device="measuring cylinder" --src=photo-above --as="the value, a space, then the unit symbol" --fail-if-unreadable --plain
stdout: 14.5 mL
